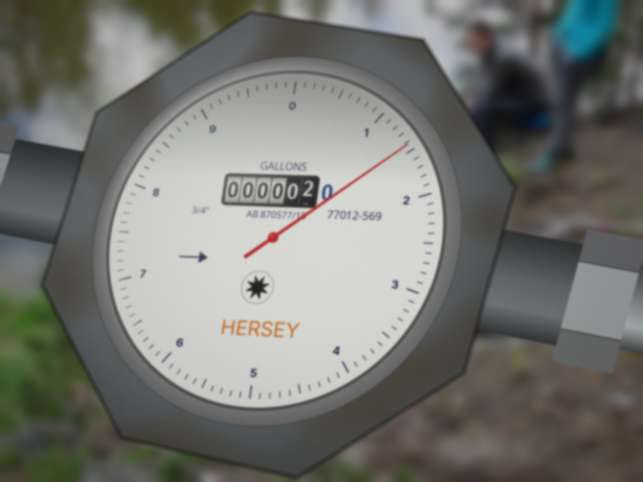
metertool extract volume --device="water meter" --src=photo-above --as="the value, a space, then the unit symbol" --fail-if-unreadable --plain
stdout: 21.4 gal
